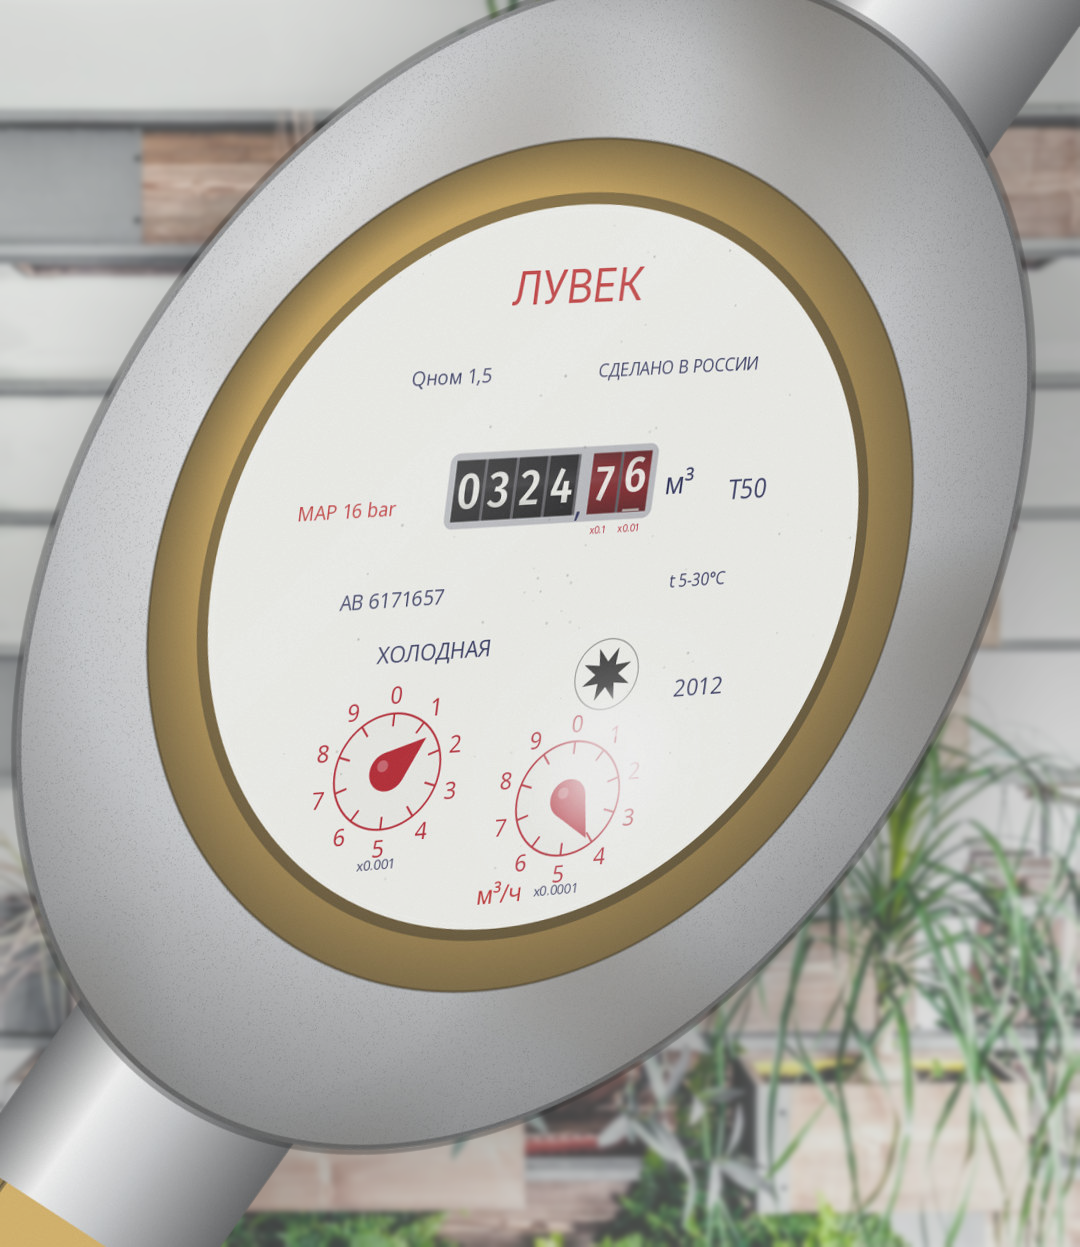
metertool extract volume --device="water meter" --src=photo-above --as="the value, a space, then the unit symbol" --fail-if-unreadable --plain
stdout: 324.7614 m³
